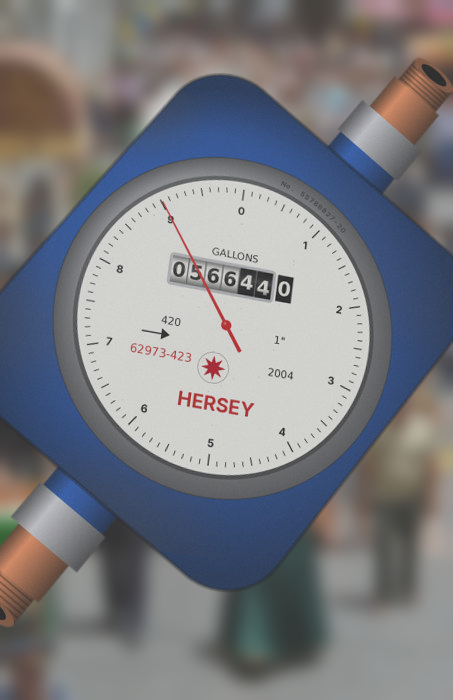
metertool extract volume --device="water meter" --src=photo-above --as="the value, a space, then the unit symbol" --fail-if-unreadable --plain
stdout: 566439.0 gal
